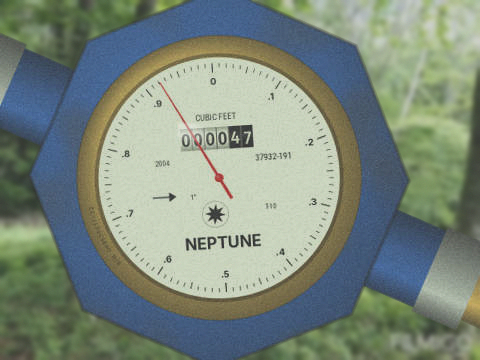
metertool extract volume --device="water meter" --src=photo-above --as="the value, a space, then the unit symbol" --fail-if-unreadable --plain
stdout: 46.92 ft³
